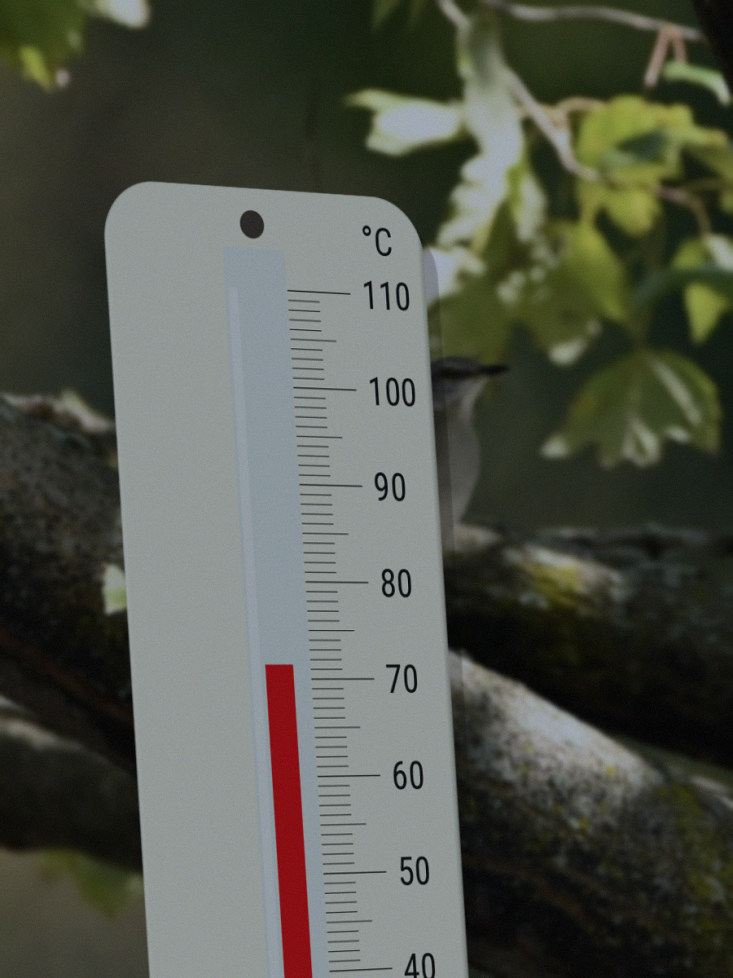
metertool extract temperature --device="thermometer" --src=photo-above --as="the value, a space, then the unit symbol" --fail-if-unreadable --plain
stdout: 71.5 °C
